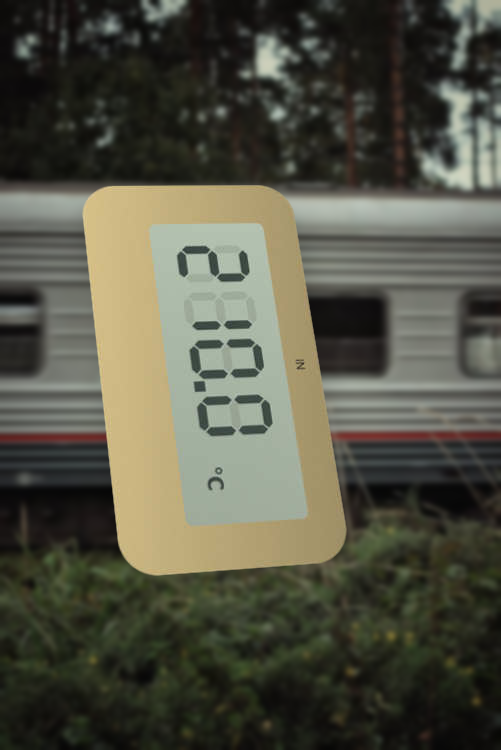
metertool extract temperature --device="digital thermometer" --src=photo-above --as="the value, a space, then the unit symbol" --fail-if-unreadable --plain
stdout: 210.0 °C
